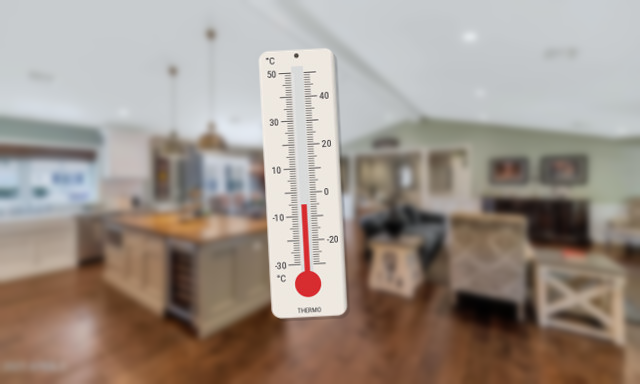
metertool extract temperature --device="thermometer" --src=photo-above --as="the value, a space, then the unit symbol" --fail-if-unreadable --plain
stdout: -5 °C
